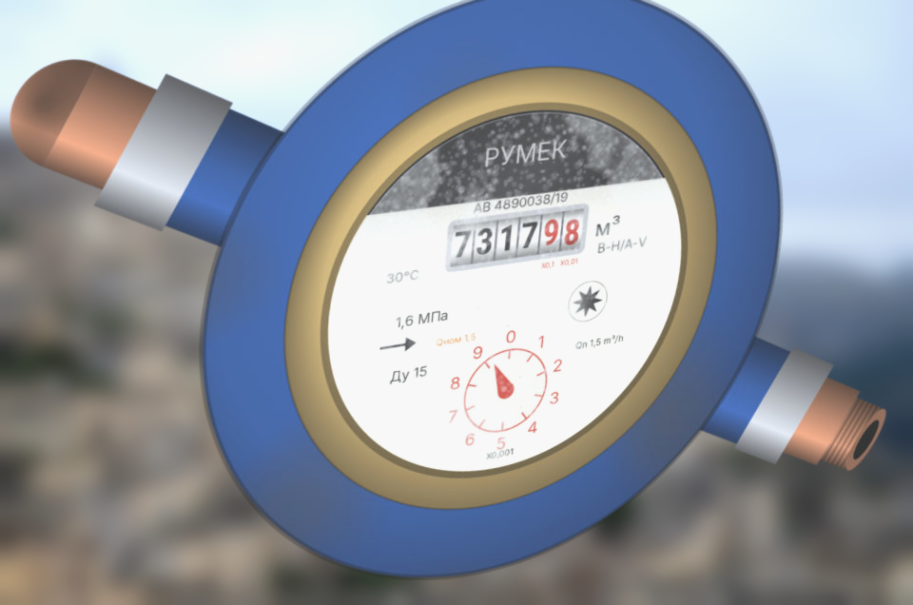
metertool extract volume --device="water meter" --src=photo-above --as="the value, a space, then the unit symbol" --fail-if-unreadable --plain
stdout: 7317.979 m³
